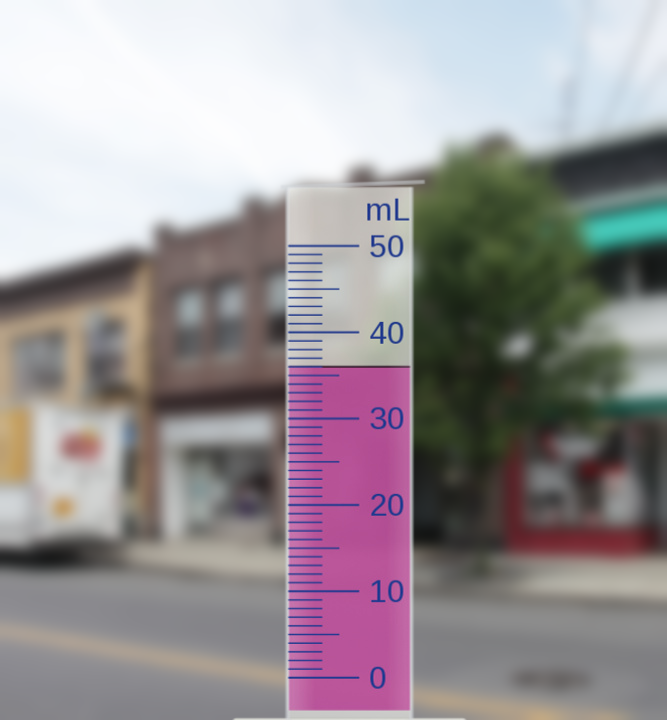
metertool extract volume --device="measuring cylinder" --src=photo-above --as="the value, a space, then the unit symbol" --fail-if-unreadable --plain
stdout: 36 mL
